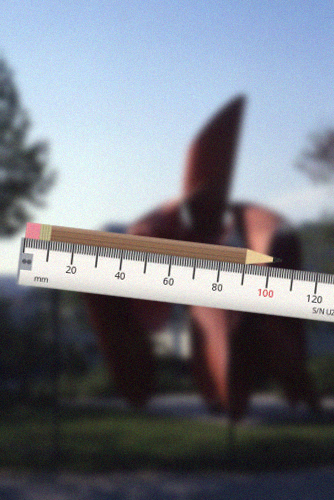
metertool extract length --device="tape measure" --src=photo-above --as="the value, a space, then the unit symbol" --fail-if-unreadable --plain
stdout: 105 mm
